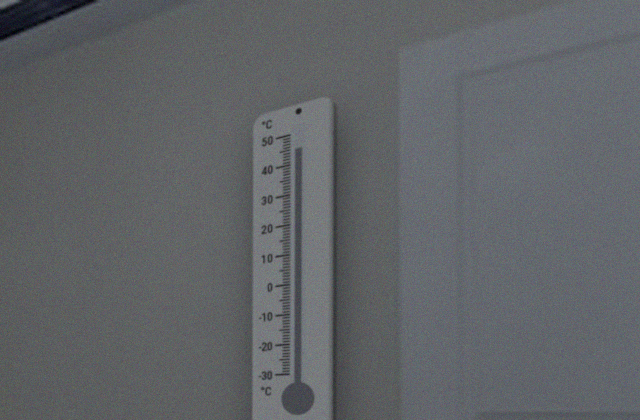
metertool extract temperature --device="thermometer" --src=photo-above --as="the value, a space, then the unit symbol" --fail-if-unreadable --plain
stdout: 45 °C
